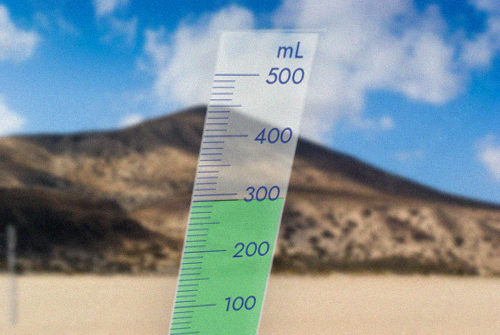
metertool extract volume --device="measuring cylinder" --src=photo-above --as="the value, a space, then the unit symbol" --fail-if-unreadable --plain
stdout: 290 mL
